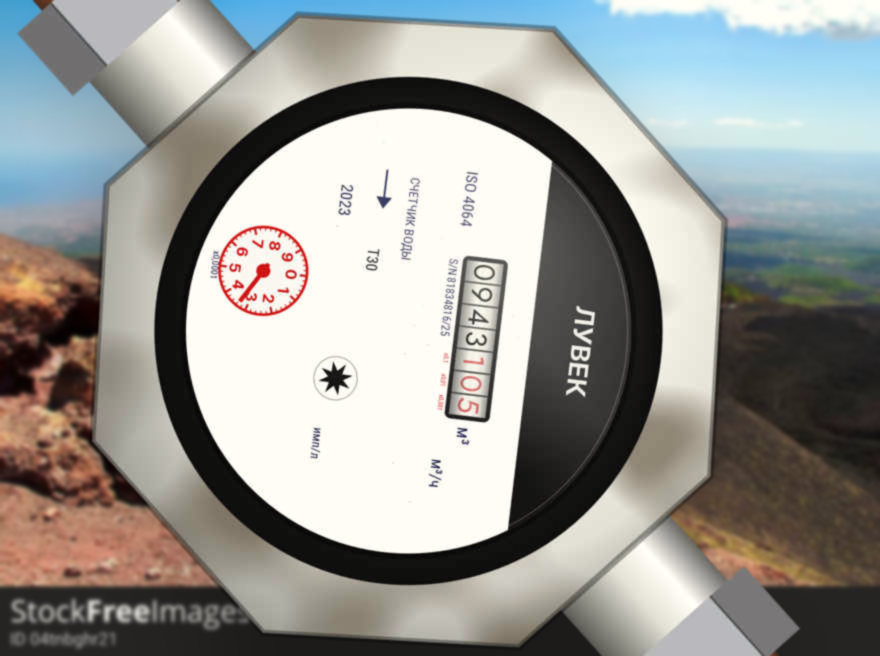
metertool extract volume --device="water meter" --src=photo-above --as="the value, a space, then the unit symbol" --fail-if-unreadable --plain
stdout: 943.1053 m³
